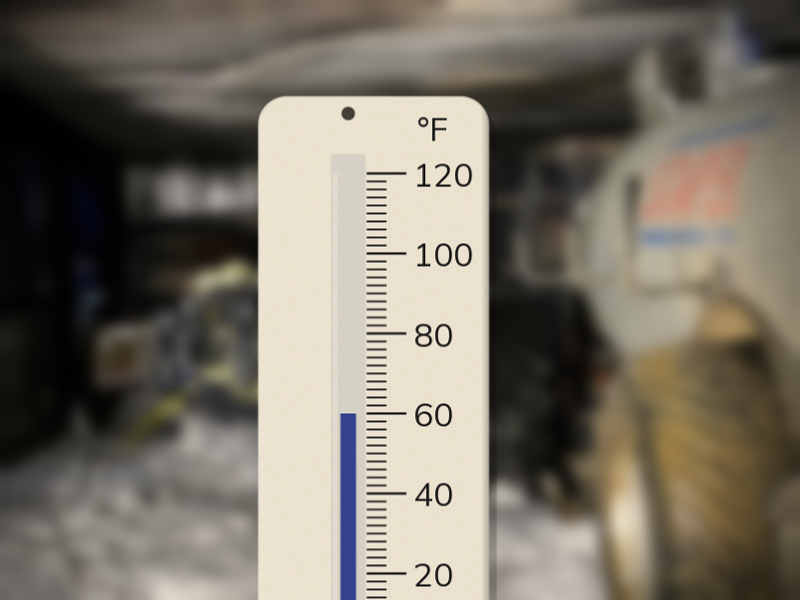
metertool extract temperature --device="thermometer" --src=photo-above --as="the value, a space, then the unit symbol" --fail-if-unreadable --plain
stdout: 60 °F
